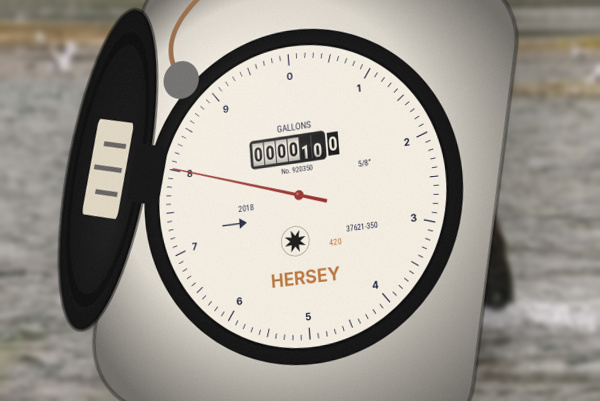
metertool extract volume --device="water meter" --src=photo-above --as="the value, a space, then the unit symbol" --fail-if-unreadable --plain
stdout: 98.0 gal
